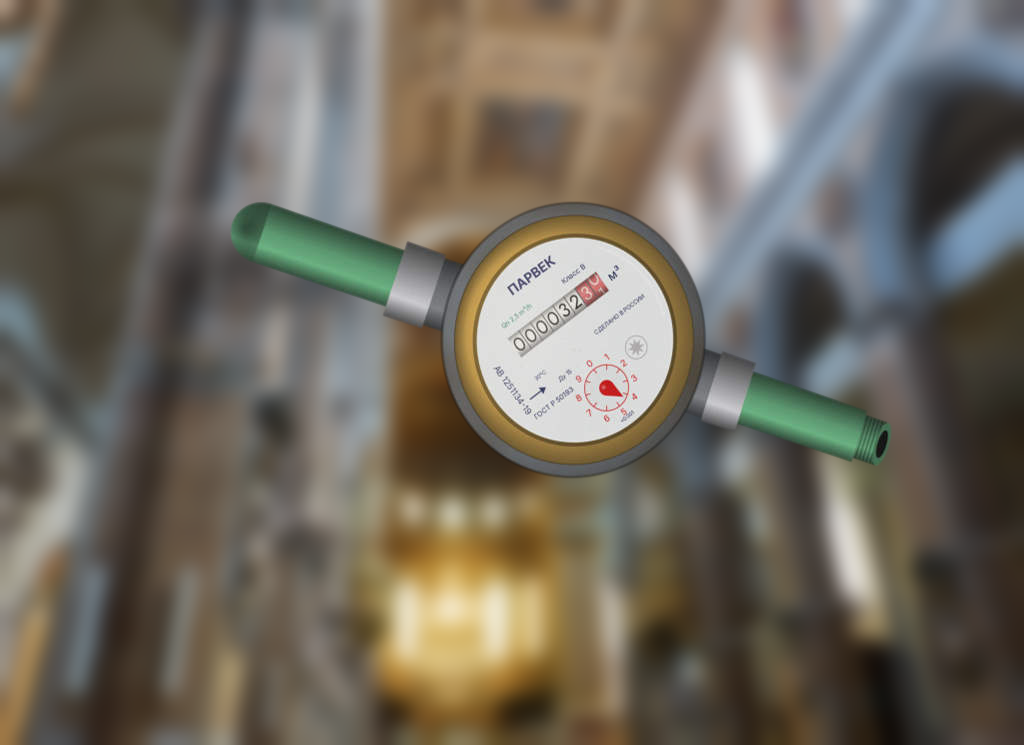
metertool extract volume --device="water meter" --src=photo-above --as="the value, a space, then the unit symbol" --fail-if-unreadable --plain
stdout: 32.304 m³
